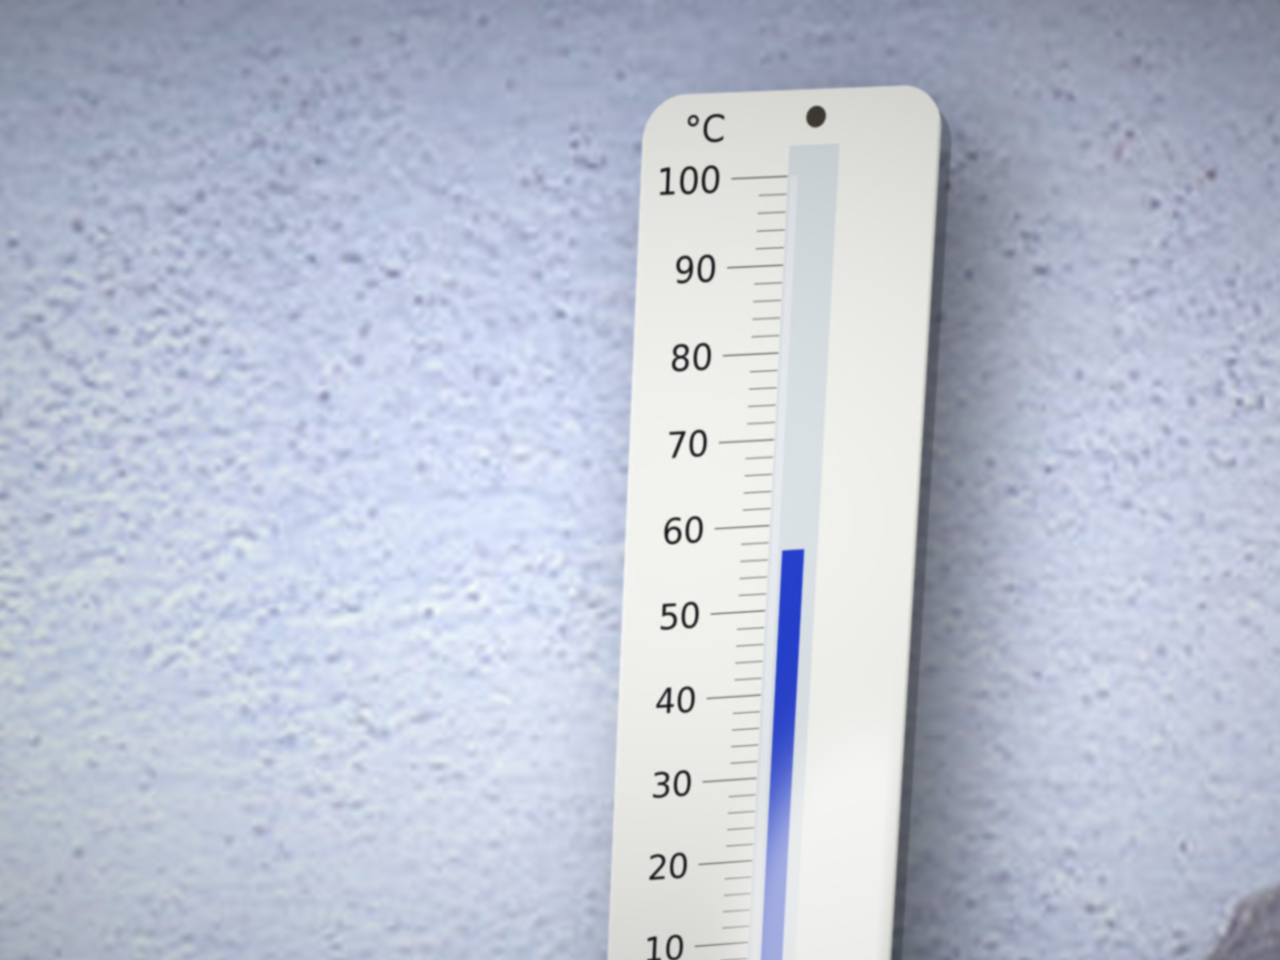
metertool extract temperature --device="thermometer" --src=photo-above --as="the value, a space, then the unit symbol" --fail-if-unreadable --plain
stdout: 57 °C
